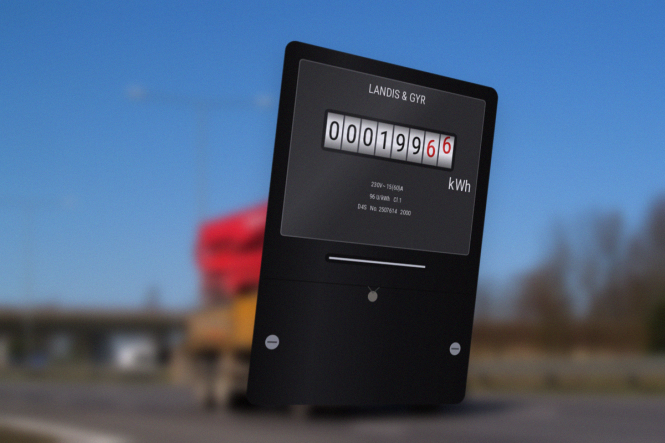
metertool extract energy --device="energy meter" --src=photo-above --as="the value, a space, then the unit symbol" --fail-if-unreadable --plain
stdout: 199.66 kWh
